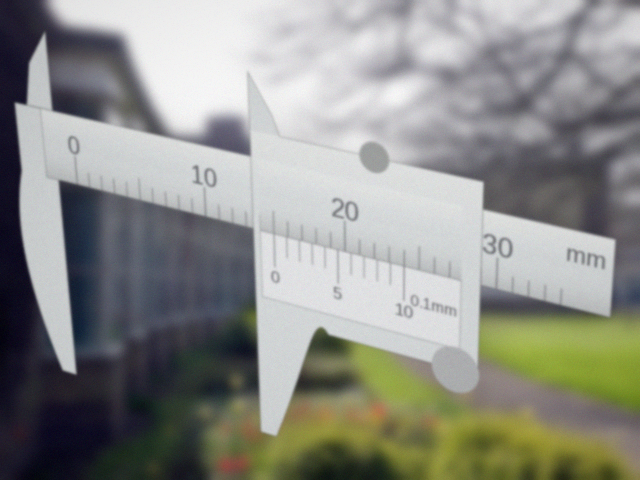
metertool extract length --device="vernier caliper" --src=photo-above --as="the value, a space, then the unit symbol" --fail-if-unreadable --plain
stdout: 15.0 mm
